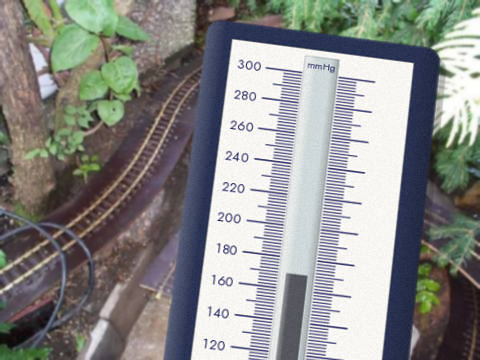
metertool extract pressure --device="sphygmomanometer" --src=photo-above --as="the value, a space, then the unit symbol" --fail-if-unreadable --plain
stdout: 170 mmHg
